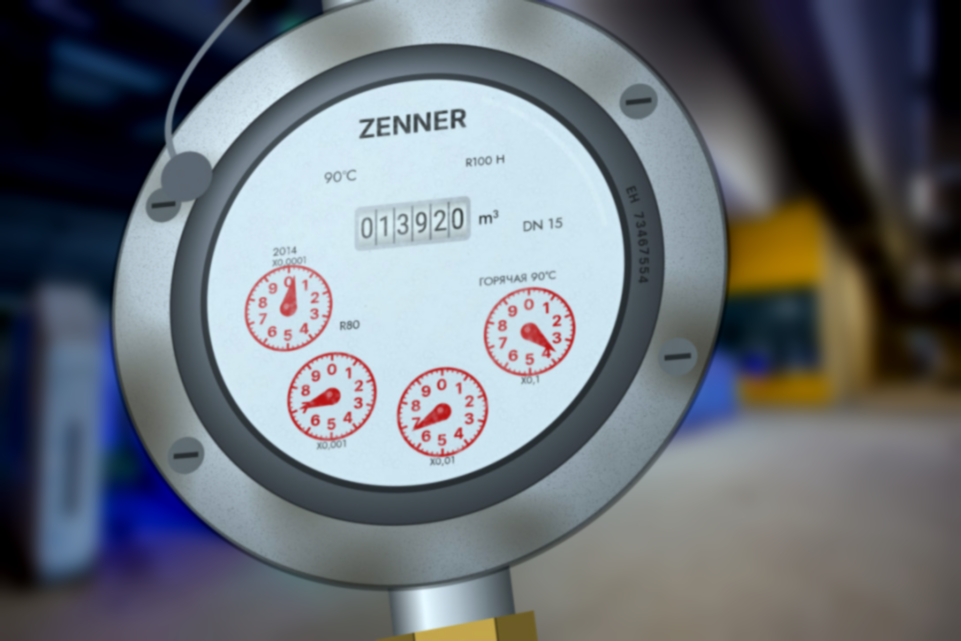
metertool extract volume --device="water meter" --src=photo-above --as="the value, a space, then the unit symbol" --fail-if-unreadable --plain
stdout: 13920.3670 m³
